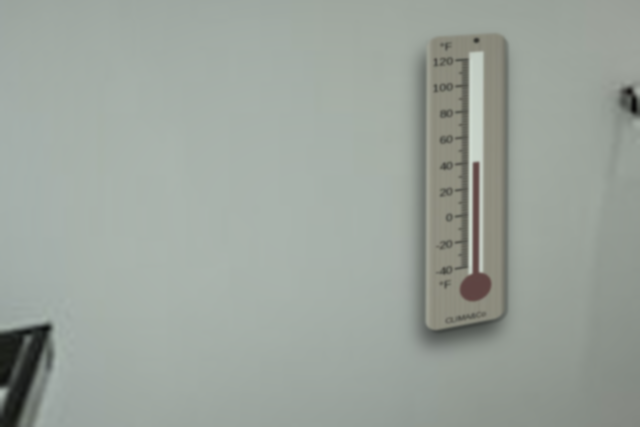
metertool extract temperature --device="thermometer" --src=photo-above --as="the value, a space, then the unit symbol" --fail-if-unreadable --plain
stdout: 40 °F
